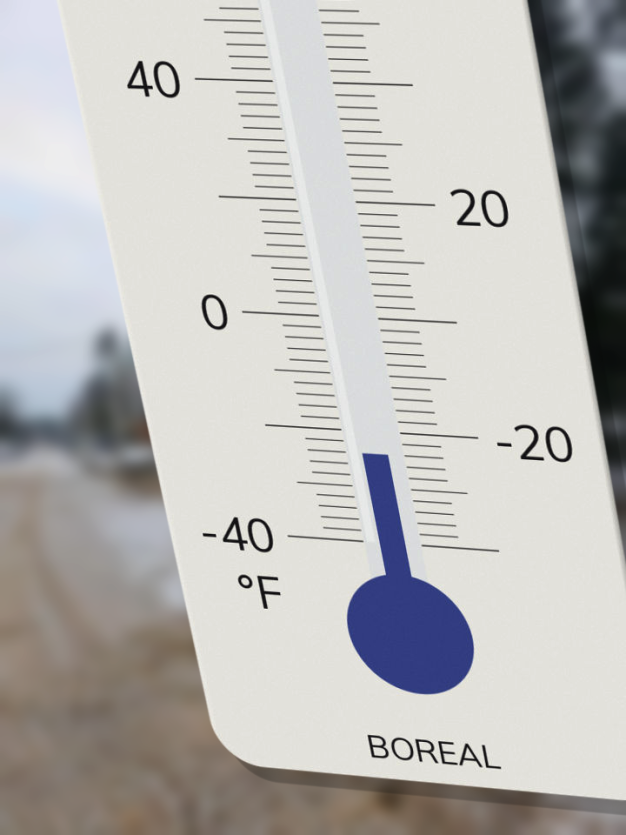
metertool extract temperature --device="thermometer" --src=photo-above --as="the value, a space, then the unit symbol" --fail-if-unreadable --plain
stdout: -24 °F
